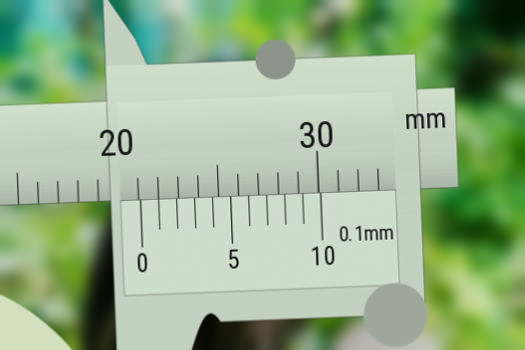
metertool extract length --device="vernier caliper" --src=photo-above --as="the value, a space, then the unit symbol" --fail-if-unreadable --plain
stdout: 21.1 mm
